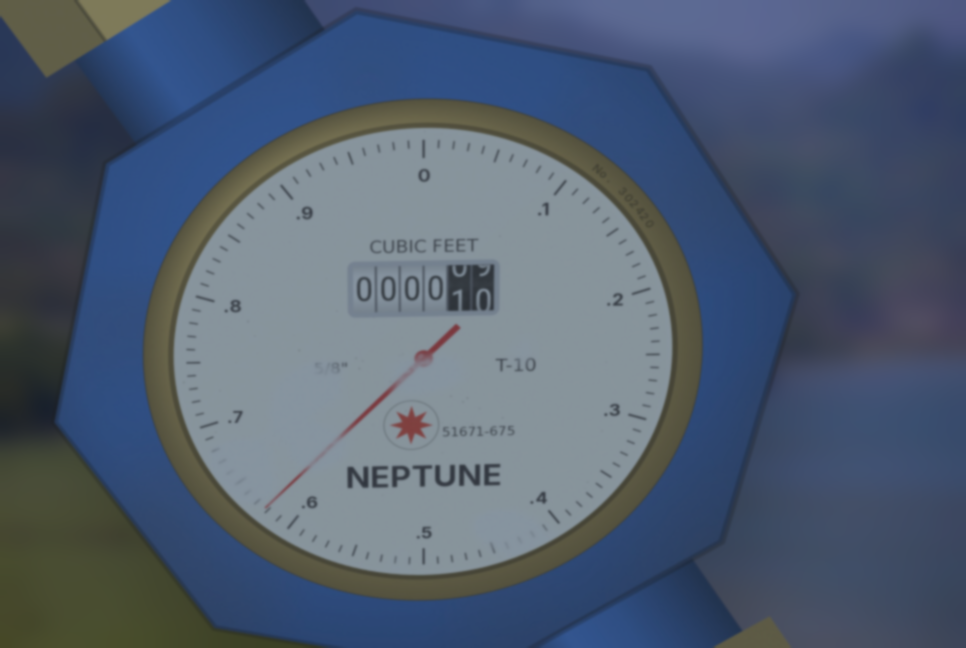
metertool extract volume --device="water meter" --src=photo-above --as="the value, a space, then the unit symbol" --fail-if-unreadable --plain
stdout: 9.62 ft³
